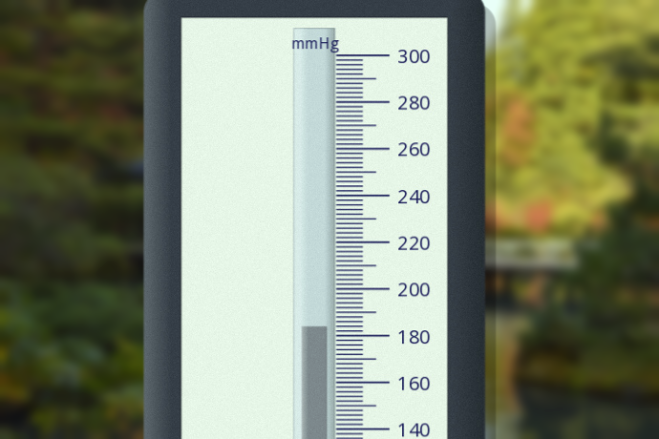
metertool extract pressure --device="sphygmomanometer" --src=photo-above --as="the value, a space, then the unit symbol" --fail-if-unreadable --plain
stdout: 184 mmHg
